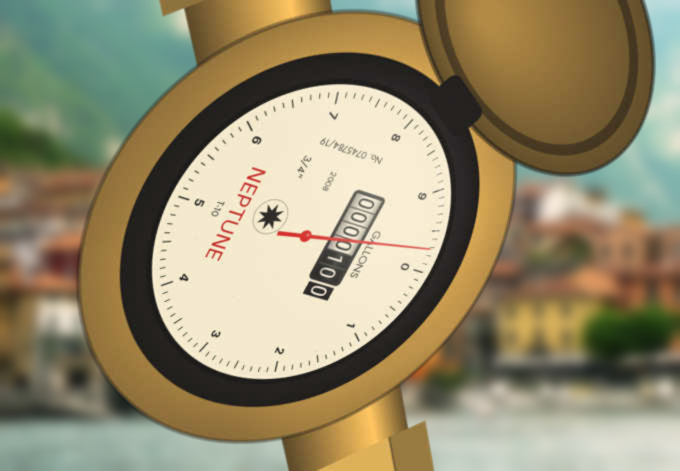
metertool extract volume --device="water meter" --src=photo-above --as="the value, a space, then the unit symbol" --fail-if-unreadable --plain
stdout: 99.7 gal
